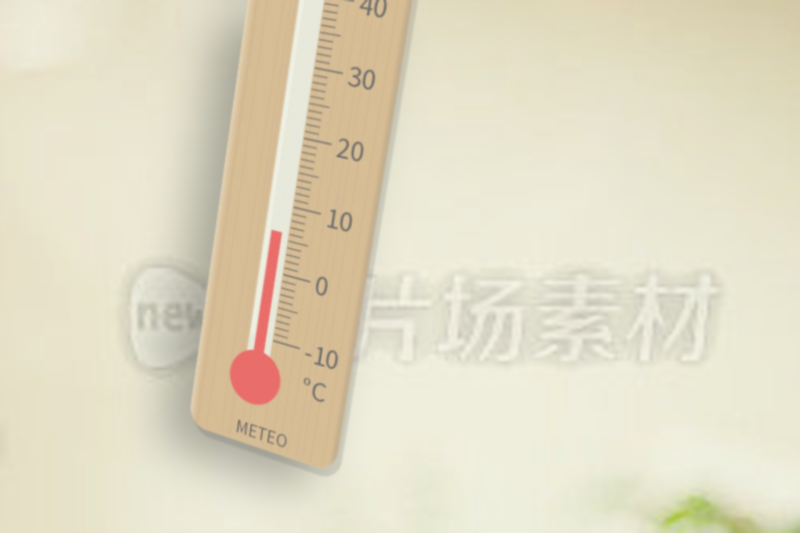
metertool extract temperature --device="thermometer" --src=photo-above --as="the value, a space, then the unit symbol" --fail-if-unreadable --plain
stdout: 6 °C
